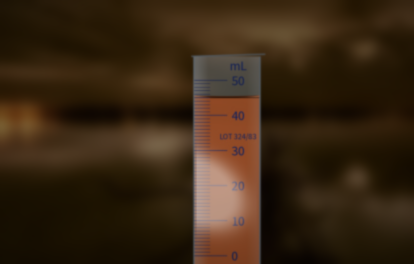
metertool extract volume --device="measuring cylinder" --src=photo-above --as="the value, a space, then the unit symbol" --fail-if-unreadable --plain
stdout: 45 mL
